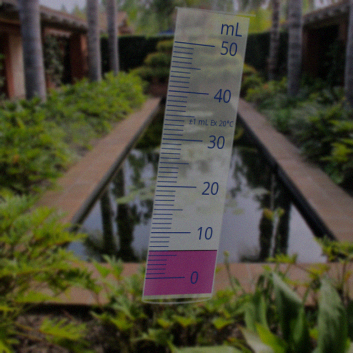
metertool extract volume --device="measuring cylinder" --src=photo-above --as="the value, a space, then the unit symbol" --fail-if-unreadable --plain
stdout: 6 mL
